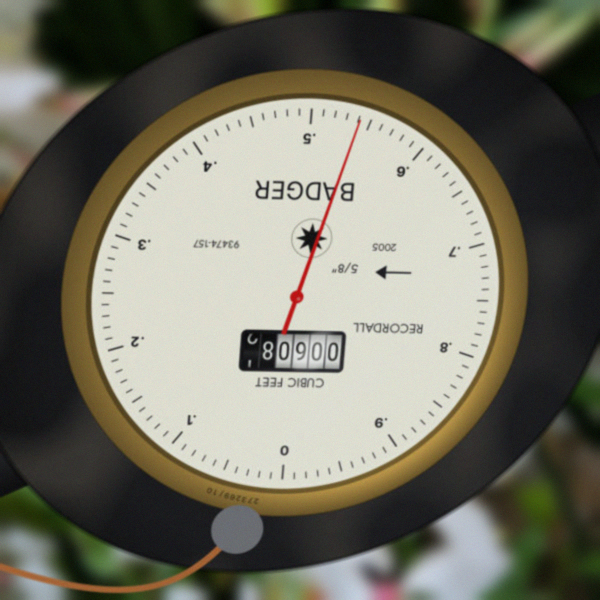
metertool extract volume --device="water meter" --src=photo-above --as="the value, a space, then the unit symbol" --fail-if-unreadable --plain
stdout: 6081.54 ft³
